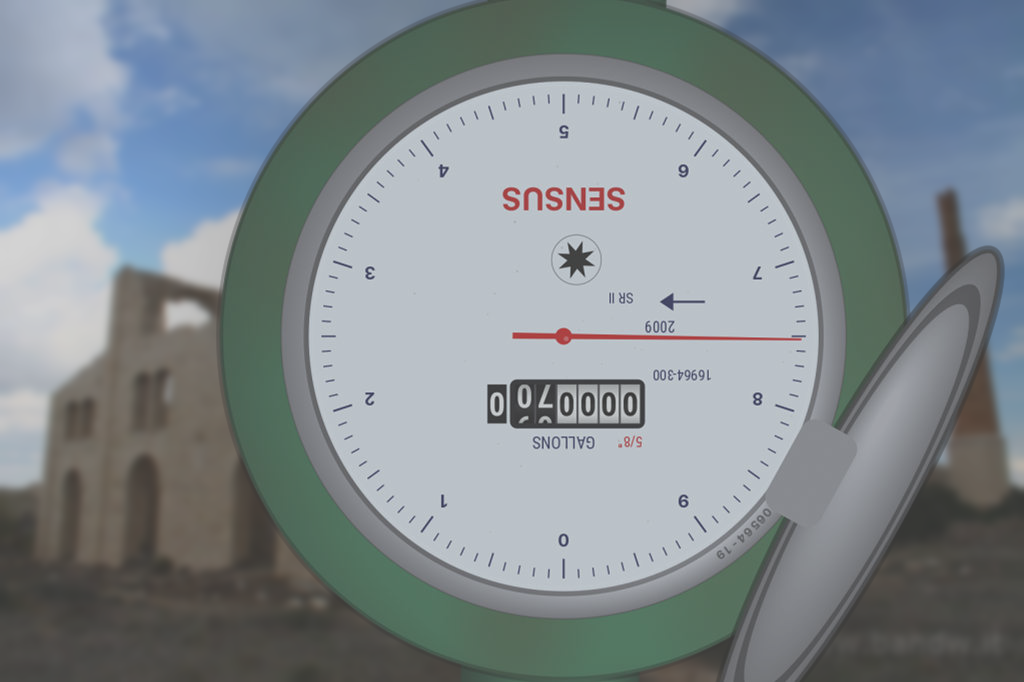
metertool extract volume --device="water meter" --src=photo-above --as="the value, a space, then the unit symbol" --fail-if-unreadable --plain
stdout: 697.5 gal
